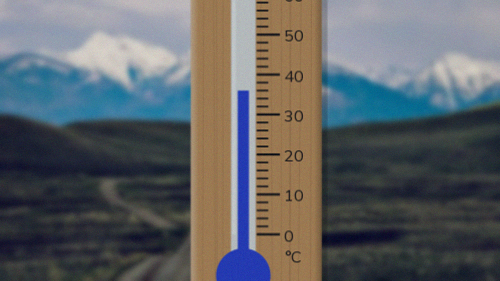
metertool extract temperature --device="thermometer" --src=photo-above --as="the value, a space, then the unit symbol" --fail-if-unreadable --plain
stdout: 36 °C
